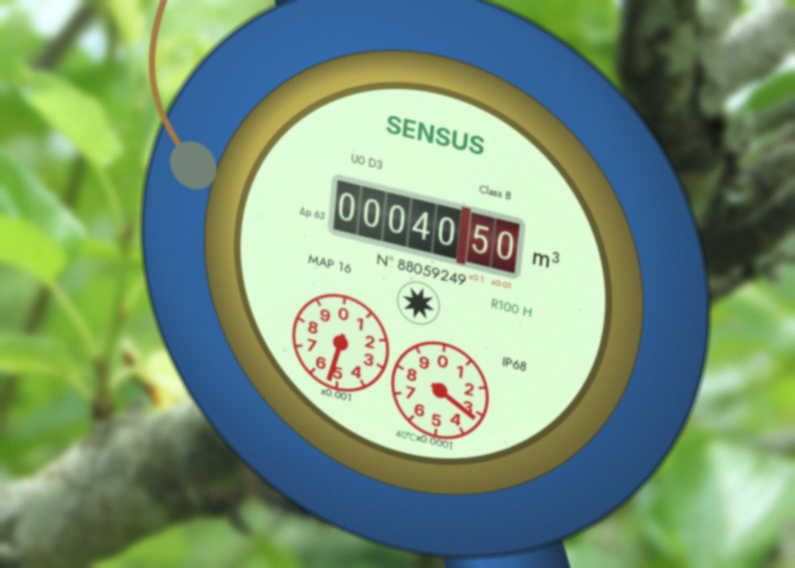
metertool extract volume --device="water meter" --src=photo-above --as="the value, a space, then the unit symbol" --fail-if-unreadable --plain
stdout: 40.5053 m³
